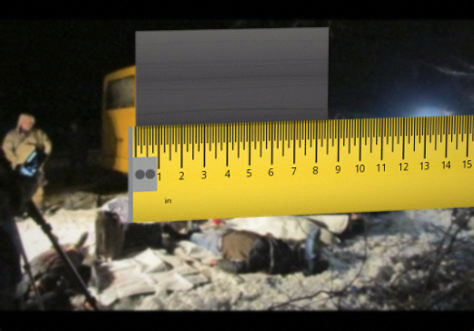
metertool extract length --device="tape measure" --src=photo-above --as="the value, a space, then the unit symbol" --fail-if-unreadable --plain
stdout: 8.5 in
